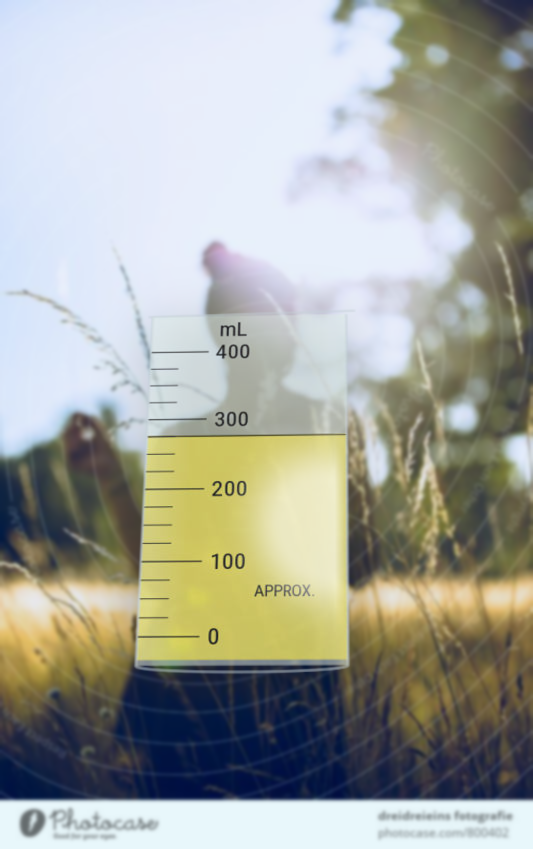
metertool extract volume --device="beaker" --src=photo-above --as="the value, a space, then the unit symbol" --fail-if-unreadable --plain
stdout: 275 mL
